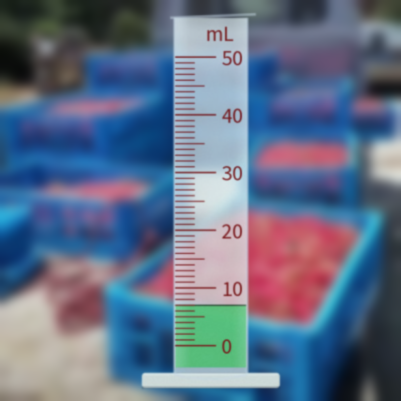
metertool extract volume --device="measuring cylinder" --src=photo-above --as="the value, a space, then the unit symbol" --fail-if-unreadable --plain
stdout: 7 mL
